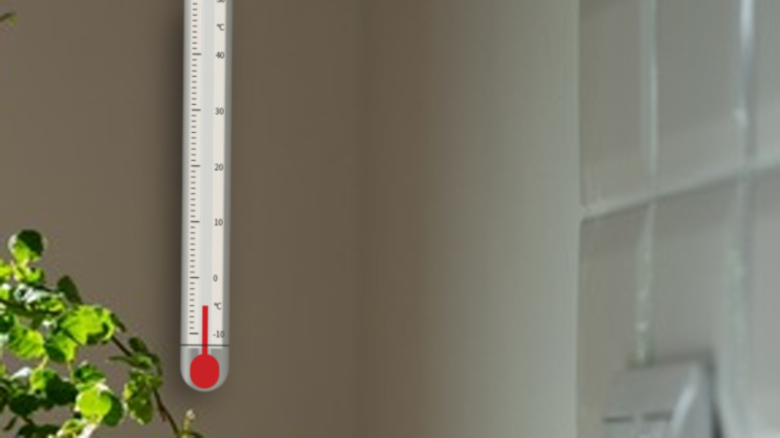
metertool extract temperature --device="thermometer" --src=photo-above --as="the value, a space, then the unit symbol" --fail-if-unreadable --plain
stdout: -5 °C
